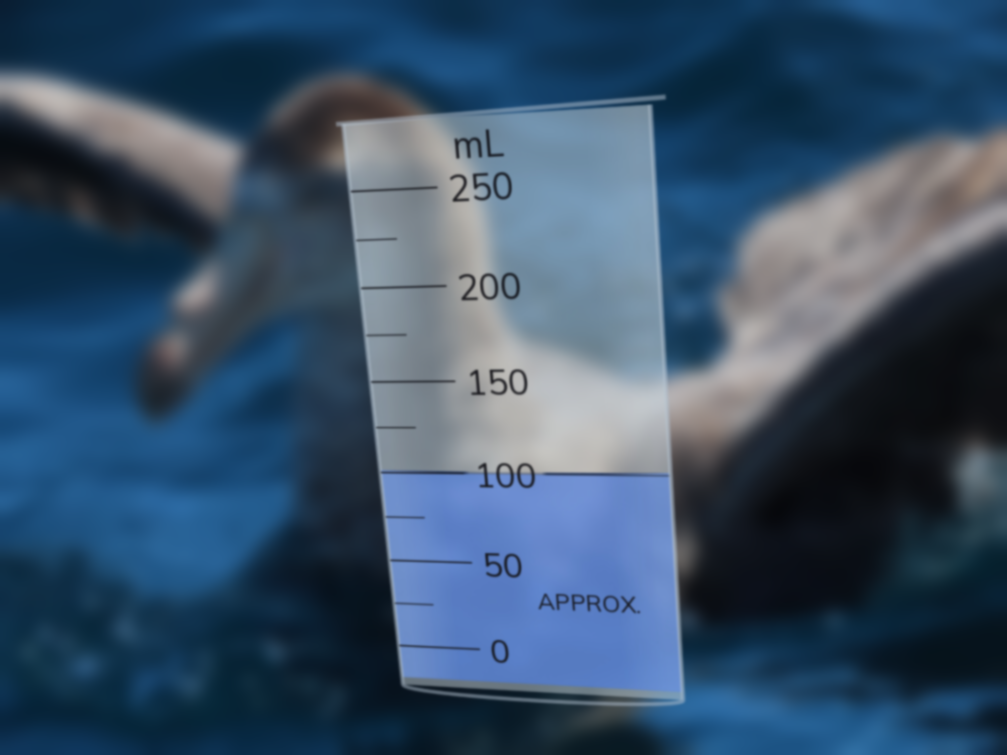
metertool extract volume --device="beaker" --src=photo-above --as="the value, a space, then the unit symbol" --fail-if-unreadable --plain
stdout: 100 mL
